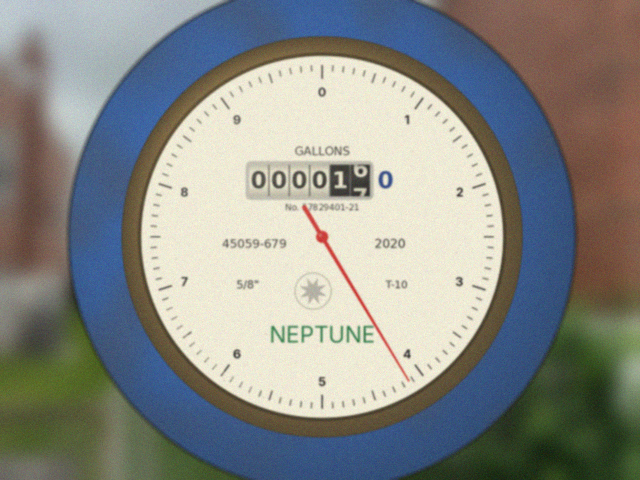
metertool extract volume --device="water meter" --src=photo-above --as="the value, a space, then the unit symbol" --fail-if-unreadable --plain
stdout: 164.1 gal
